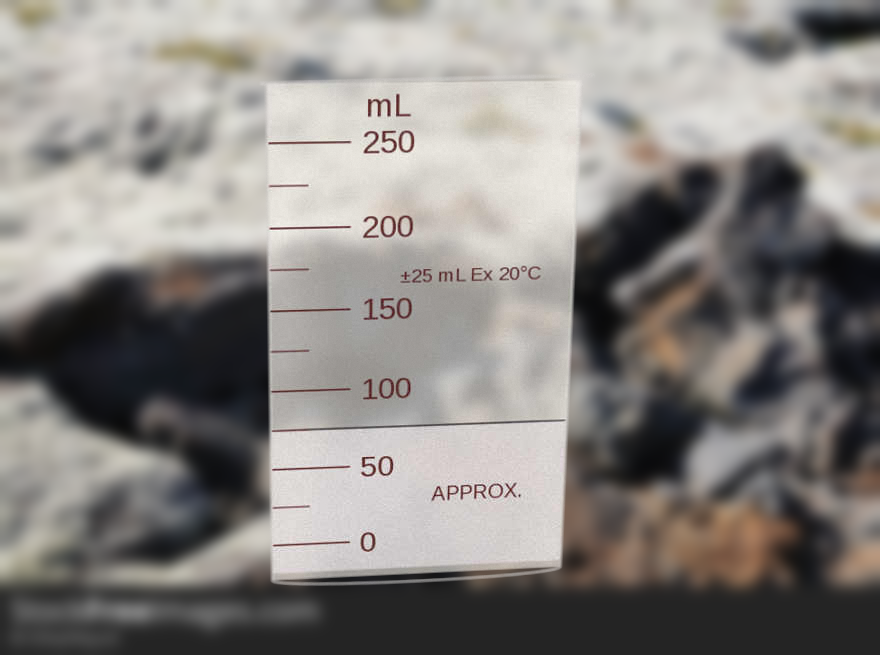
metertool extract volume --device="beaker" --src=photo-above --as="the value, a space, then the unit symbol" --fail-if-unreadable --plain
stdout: 75 mL
